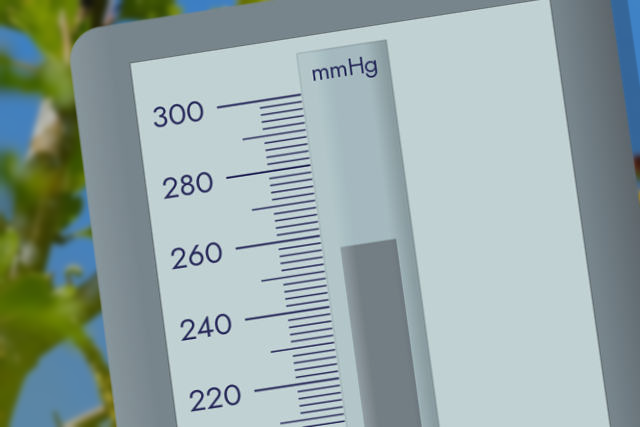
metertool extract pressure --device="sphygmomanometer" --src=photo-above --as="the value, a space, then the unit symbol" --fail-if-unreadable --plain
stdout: 256 mmHg
